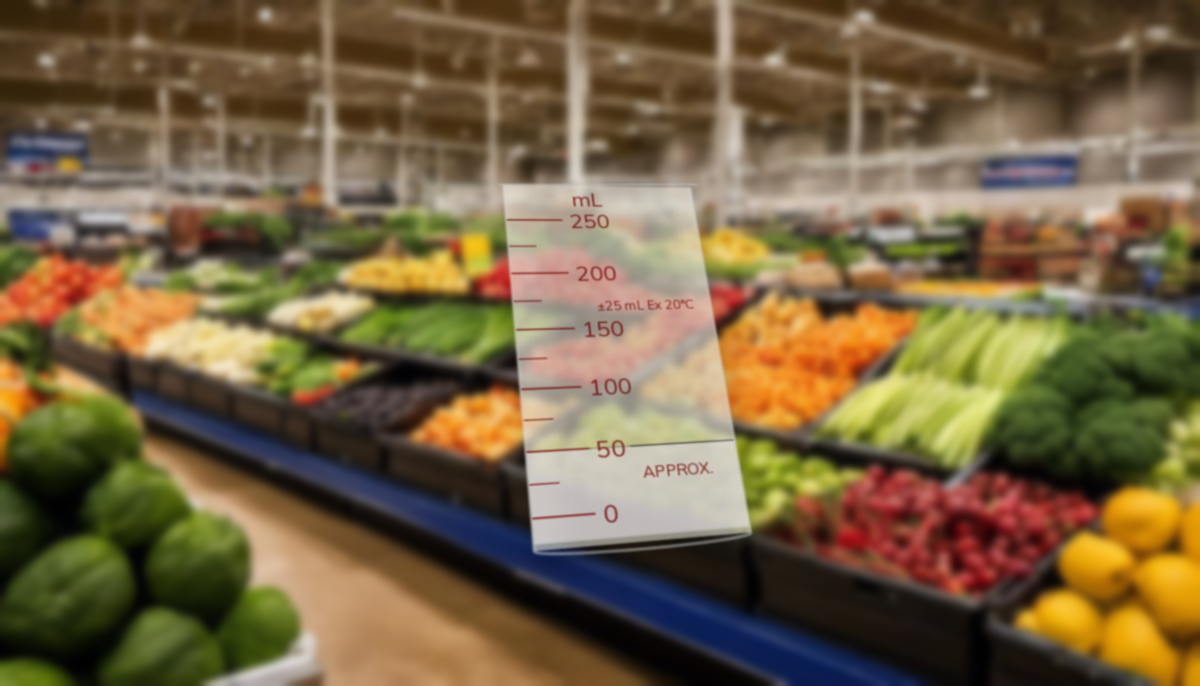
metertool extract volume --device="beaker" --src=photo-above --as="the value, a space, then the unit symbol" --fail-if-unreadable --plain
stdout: 50 mL
